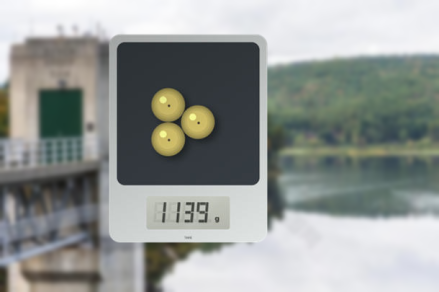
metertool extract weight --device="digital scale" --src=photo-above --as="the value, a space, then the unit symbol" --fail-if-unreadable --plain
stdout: 1139 g
